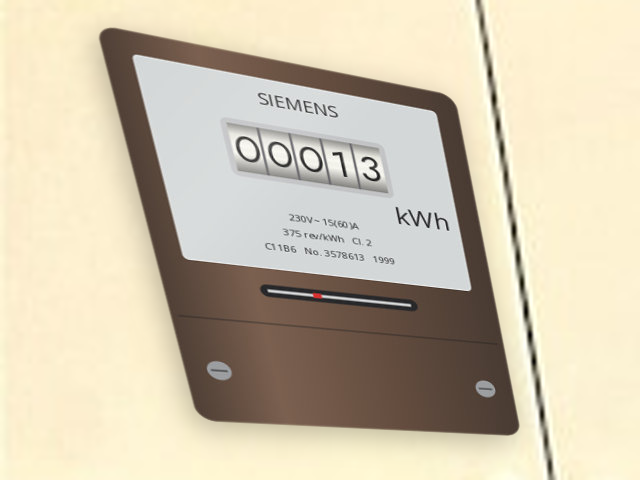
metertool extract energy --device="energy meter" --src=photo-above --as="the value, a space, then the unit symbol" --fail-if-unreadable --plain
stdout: 13 kWh
